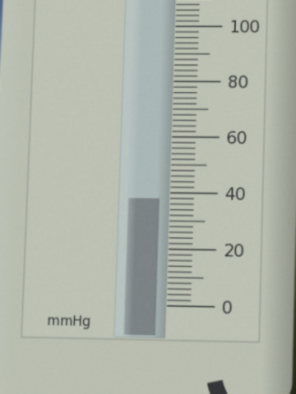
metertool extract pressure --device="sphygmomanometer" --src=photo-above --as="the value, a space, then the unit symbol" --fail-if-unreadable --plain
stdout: 38 mmHg
